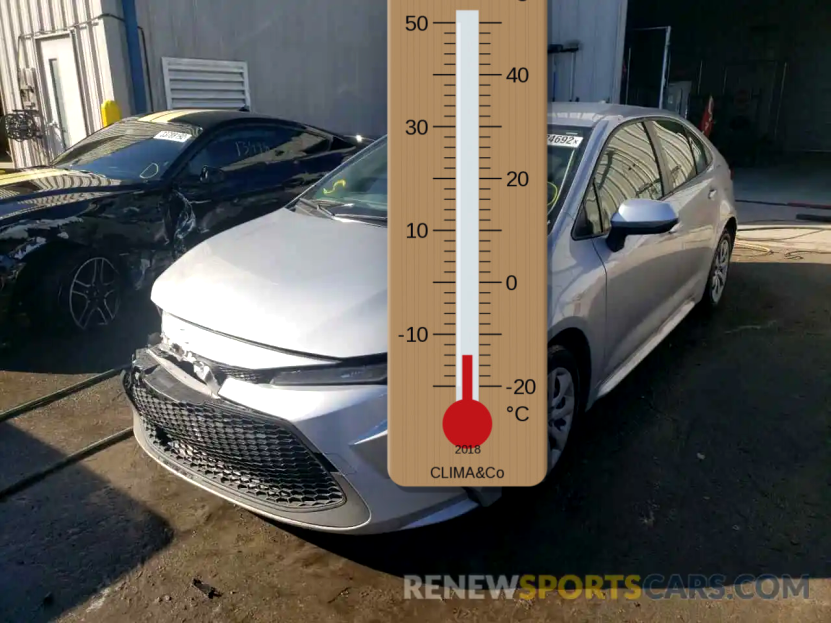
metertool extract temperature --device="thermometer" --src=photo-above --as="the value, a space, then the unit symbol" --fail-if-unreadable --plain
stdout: -14 °C
